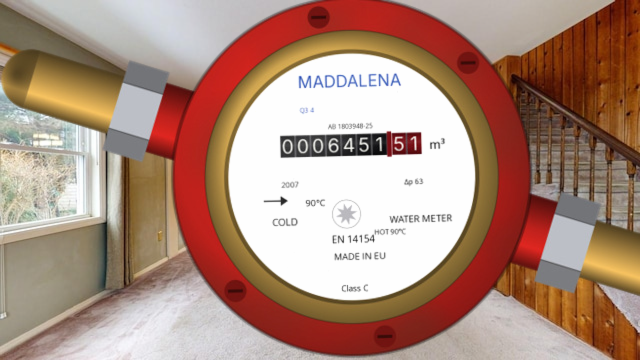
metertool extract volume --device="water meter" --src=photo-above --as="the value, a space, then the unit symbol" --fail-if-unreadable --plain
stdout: 6451.51 m³
